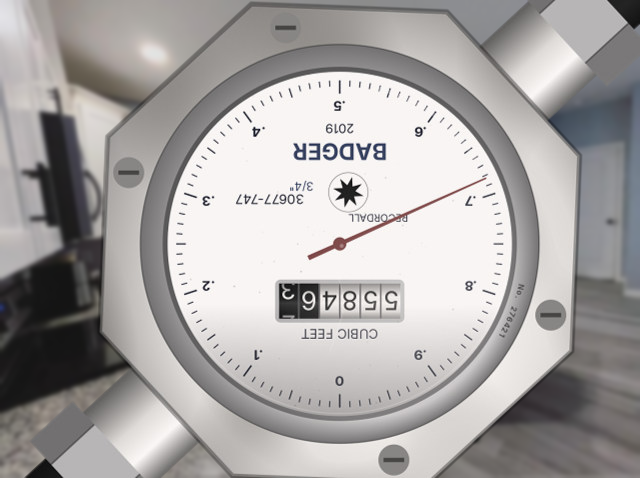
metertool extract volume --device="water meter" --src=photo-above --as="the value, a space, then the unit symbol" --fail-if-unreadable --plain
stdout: 558462.68 ft³
